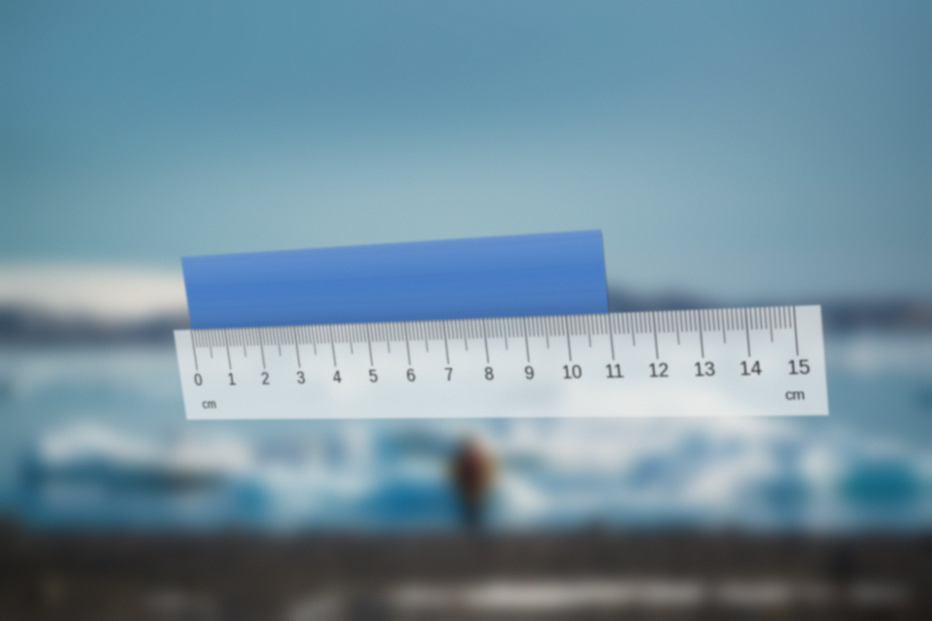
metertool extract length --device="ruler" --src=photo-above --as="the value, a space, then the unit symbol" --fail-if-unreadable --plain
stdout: 11 cm
